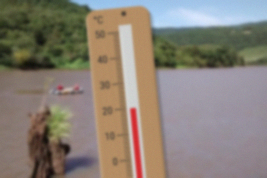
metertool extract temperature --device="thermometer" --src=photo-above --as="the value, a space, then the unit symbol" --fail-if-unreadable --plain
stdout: 20 °C
